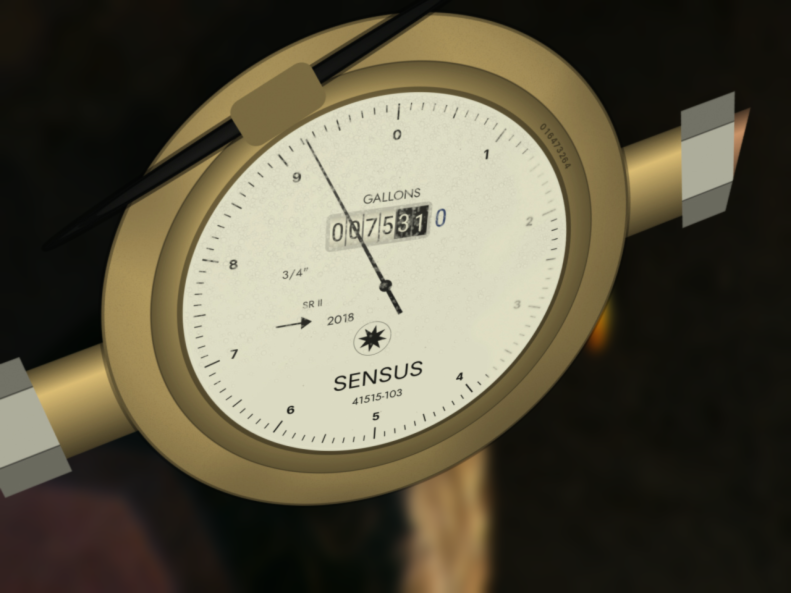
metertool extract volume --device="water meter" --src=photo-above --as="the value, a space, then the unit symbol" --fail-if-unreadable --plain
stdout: 75309.2 gal
